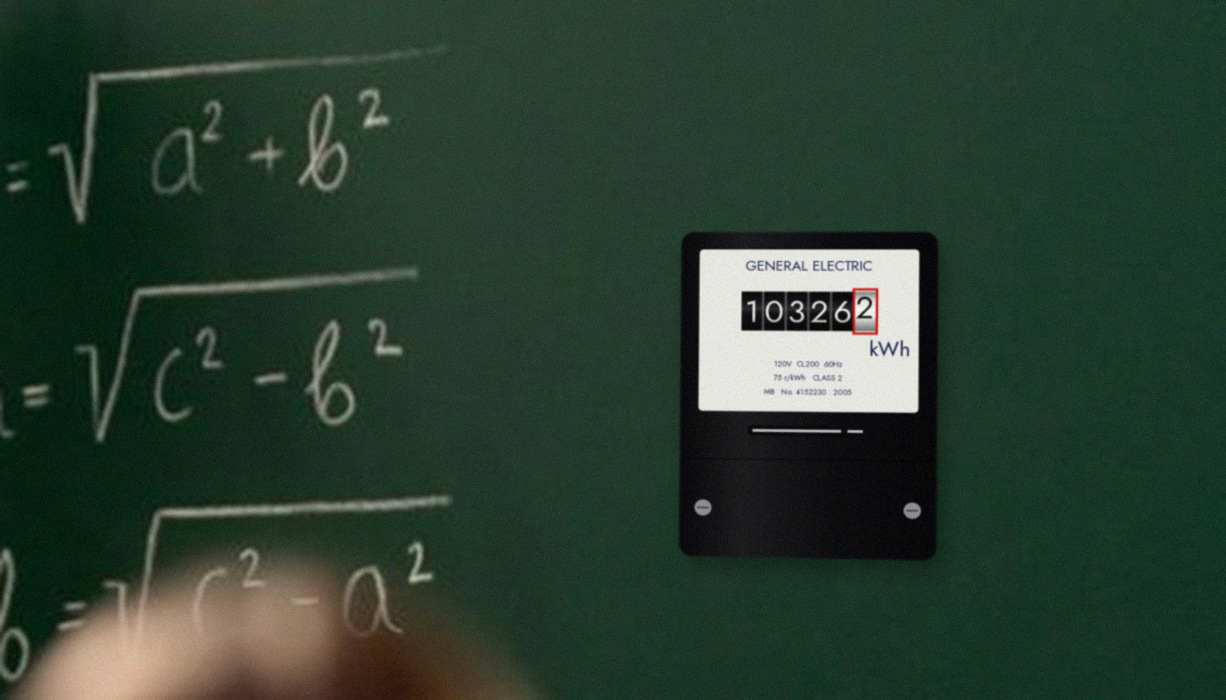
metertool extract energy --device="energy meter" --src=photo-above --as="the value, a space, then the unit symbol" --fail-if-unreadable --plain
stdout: 10326.2 kWh
